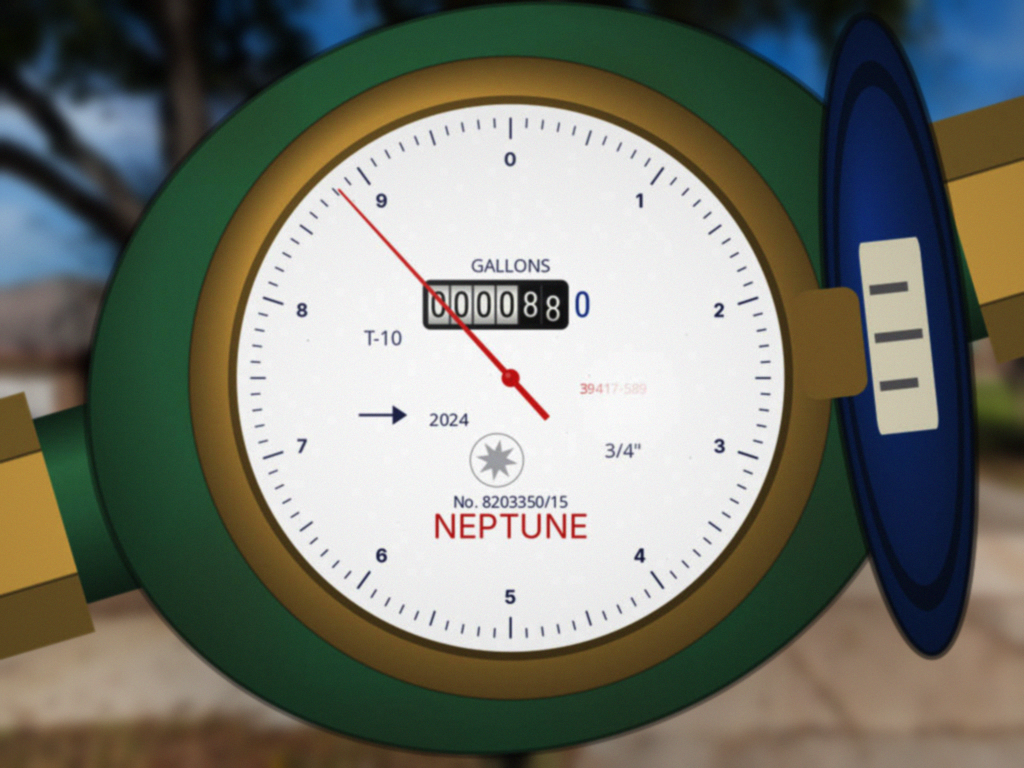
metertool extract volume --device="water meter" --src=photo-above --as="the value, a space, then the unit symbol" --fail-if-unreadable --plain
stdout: 878.8 gal
